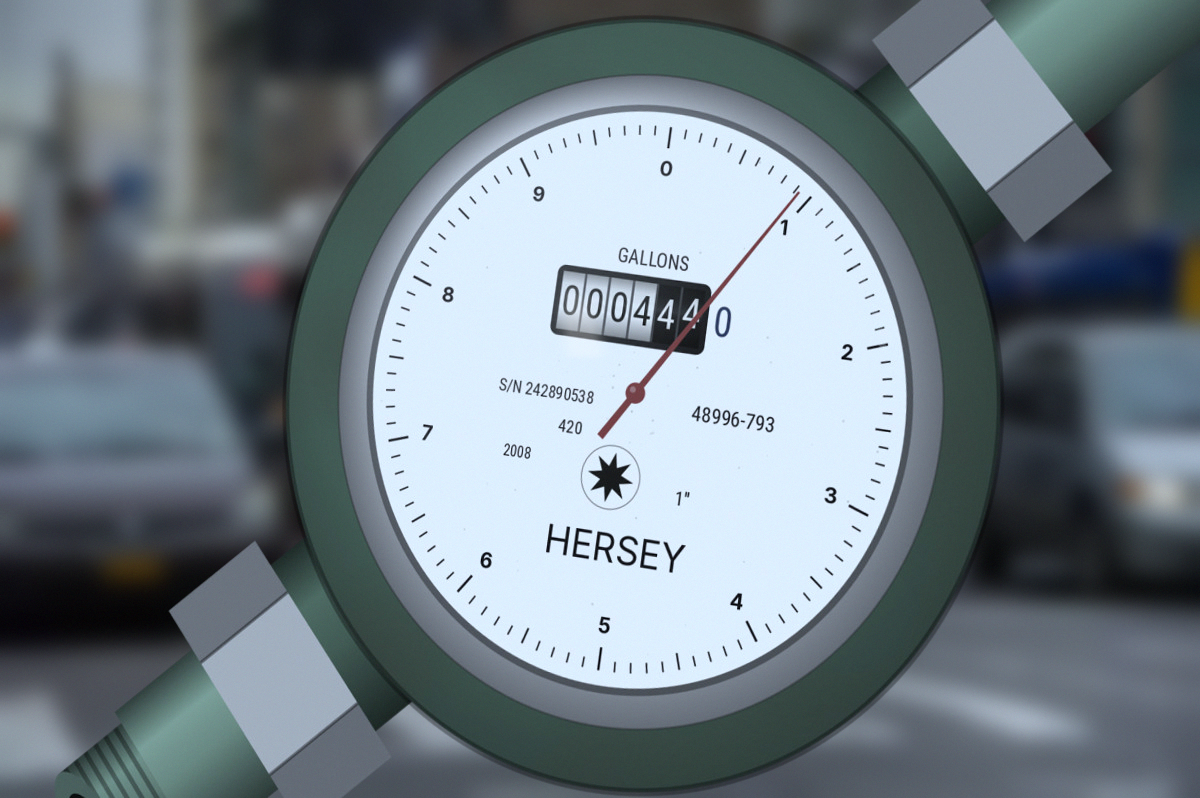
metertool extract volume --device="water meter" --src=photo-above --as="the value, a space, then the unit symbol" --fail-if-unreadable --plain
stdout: 4440.9 gal
